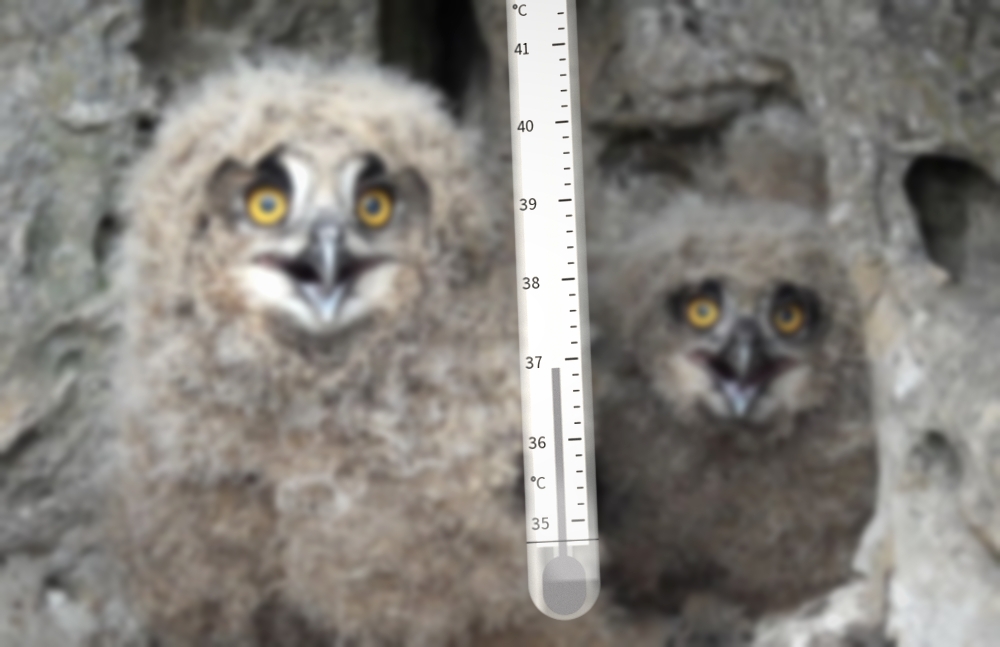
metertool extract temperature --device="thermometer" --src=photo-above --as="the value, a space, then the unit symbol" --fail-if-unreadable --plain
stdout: 36.9 °C
